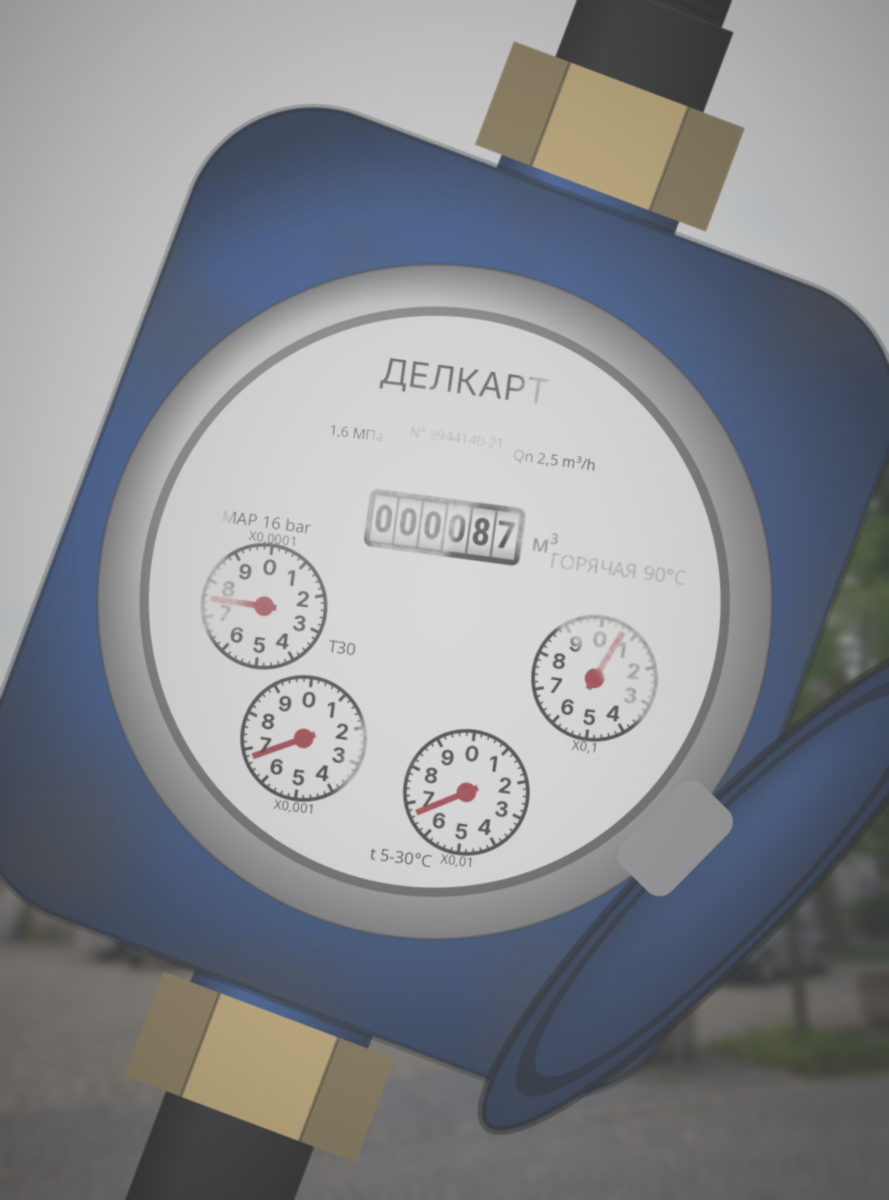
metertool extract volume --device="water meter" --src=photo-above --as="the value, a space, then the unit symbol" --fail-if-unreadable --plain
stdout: 87.0667 m³
